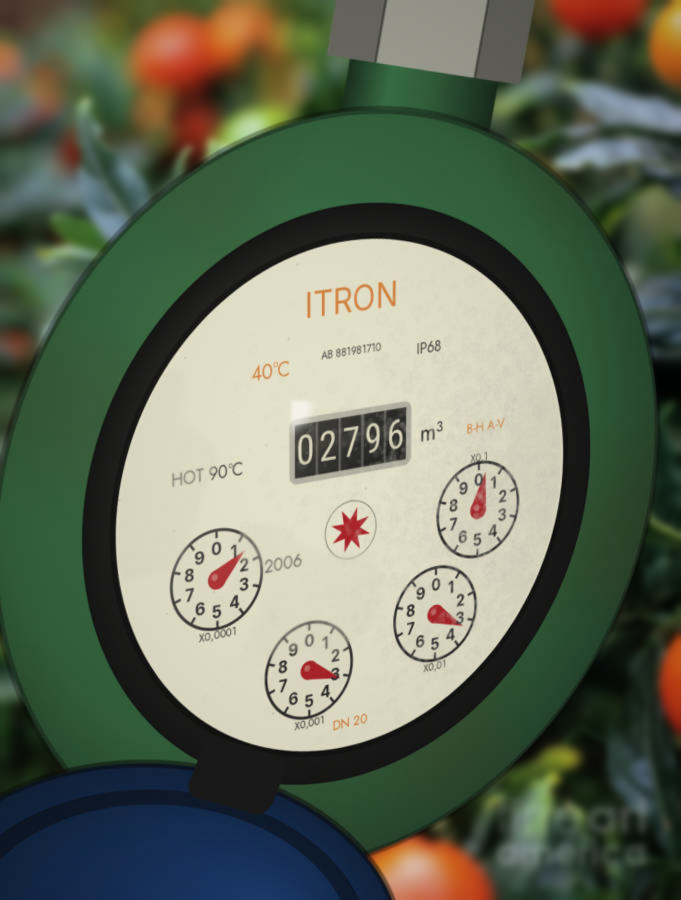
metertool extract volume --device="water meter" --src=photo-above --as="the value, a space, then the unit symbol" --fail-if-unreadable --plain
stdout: 2796.0331 m³
